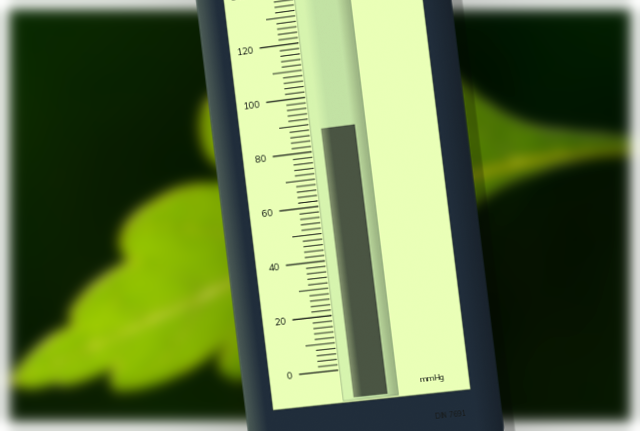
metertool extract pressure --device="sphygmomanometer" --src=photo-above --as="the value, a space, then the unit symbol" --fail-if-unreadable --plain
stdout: 88 mmHg
